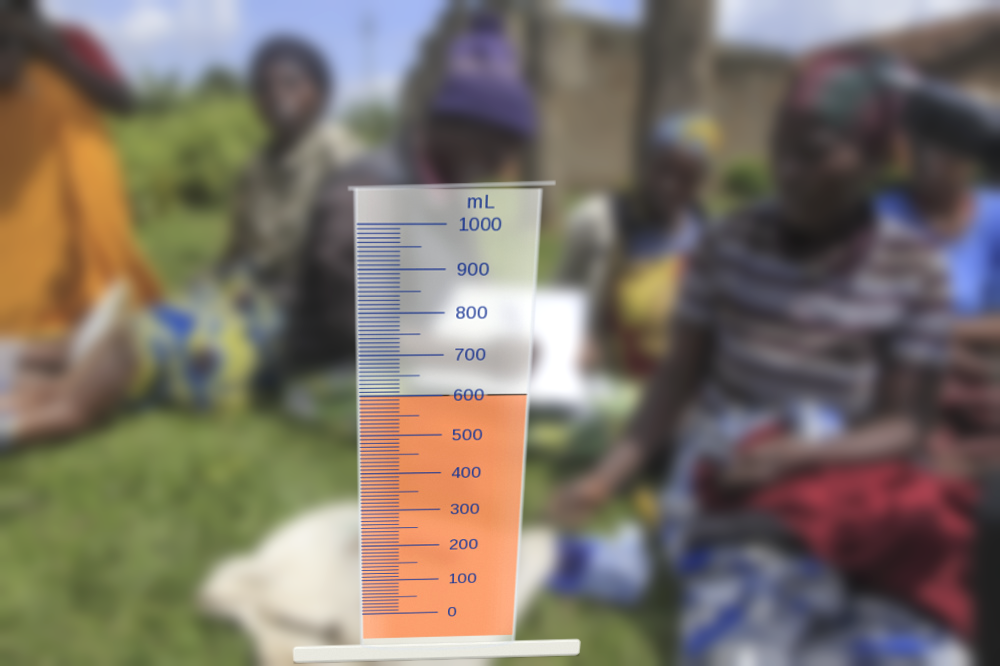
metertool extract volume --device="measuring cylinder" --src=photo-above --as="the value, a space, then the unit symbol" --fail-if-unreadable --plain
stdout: 600 mL
